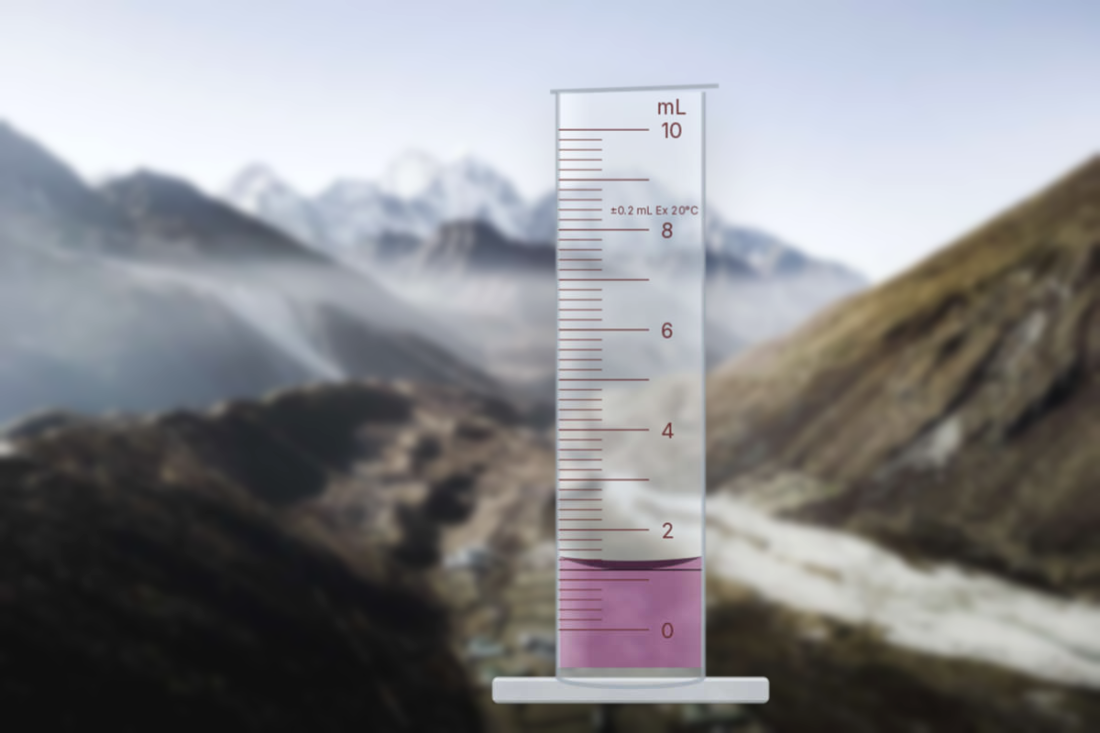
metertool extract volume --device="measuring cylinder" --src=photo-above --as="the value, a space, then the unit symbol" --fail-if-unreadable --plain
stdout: 1.2 mL
